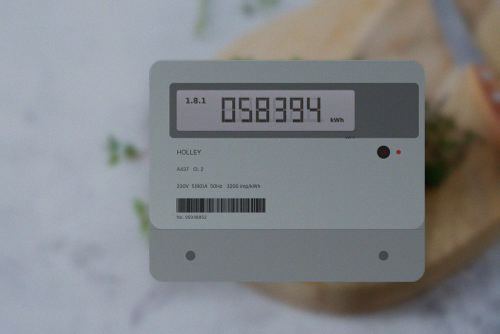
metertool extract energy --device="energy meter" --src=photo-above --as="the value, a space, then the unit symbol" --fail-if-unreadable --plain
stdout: 58394 kWh
